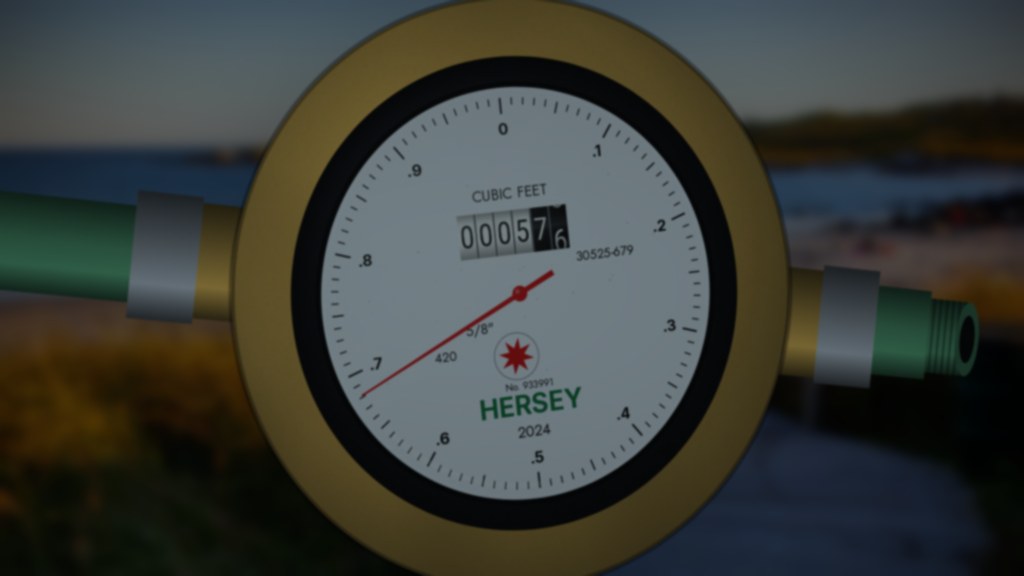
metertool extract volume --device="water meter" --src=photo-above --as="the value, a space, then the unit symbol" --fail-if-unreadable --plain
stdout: 575.68 ft³
